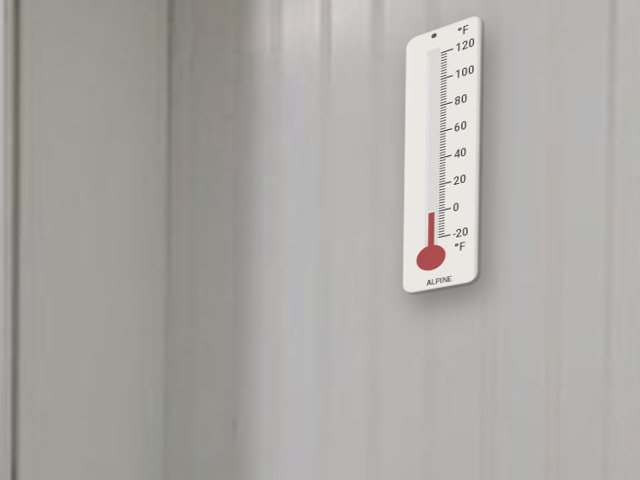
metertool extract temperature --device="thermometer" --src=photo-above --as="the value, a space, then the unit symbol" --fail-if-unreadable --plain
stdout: 0 °F
